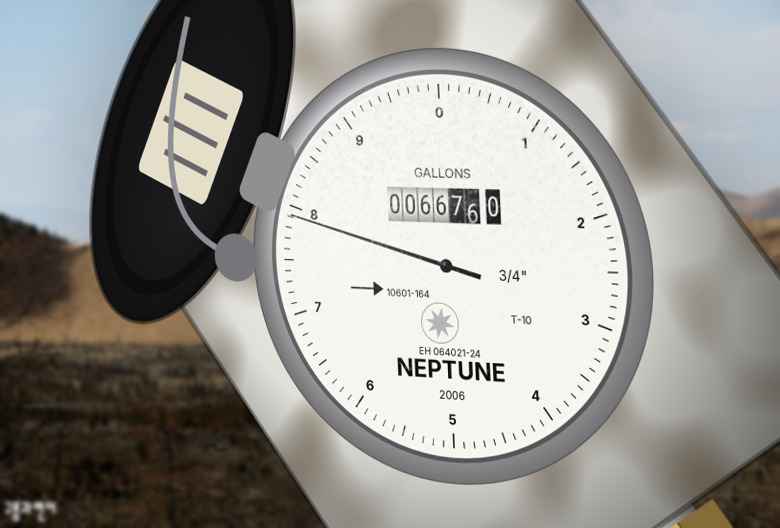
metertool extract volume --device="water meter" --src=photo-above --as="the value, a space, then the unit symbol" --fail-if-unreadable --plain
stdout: 66757.9 gal
